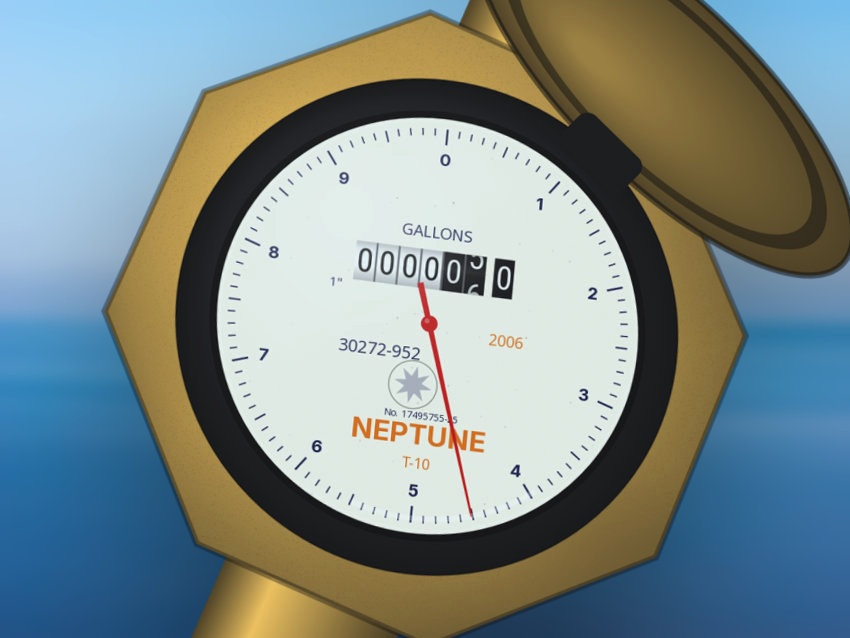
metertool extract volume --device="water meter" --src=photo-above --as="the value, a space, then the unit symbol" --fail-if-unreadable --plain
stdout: 54.5 gal
